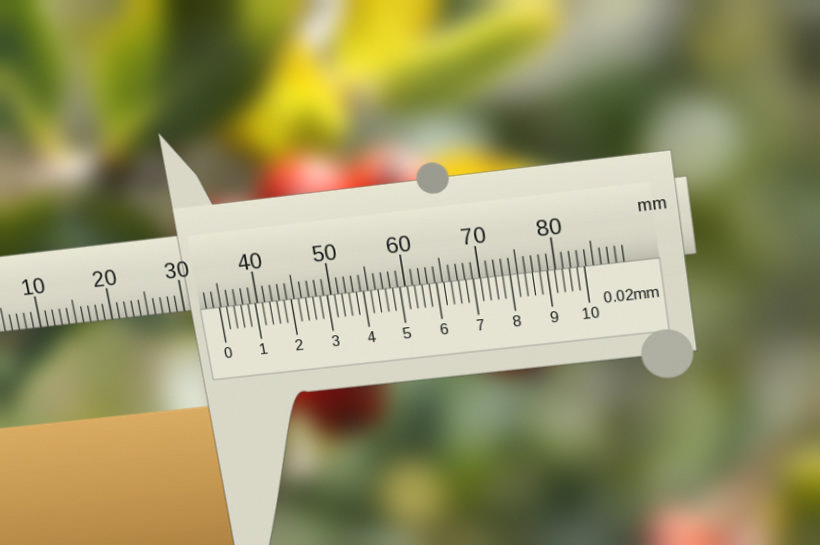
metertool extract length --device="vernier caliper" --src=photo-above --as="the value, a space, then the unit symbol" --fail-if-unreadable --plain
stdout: 34.8 mm
